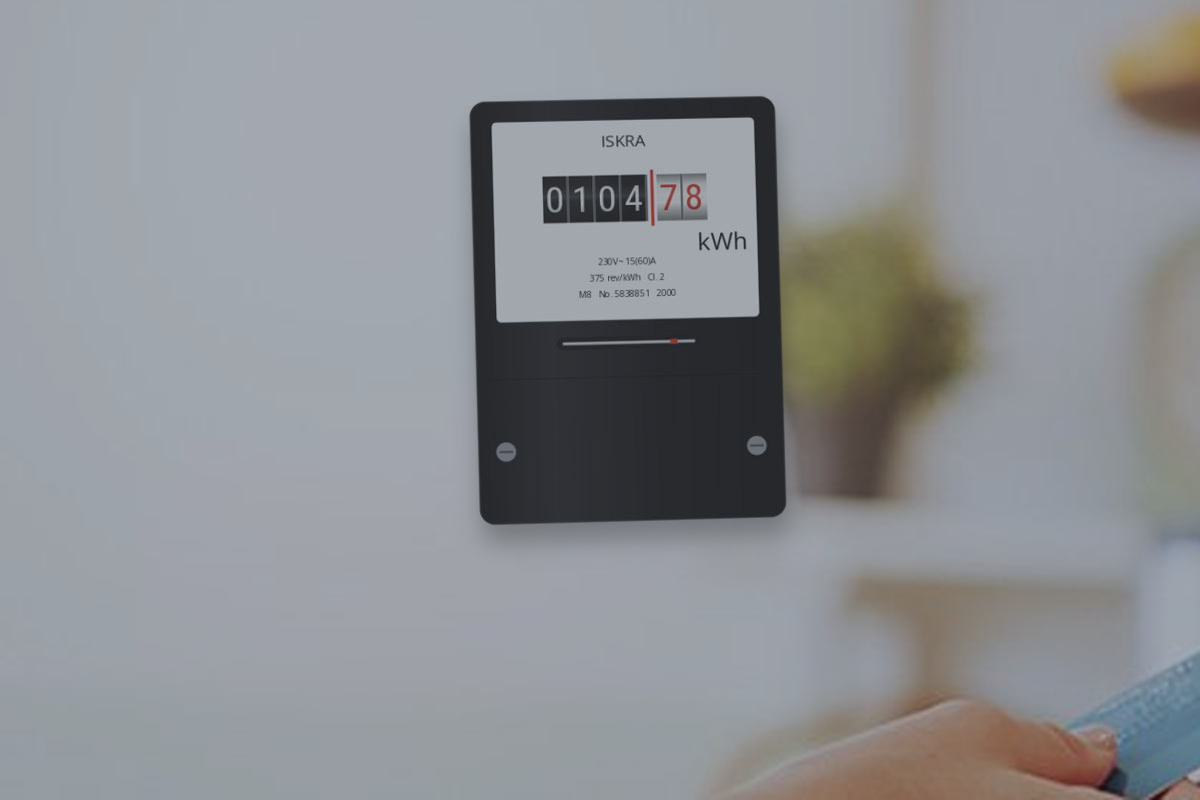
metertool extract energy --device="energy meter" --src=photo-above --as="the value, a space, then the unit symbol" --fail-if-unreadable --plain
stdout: 104.78 kWh
